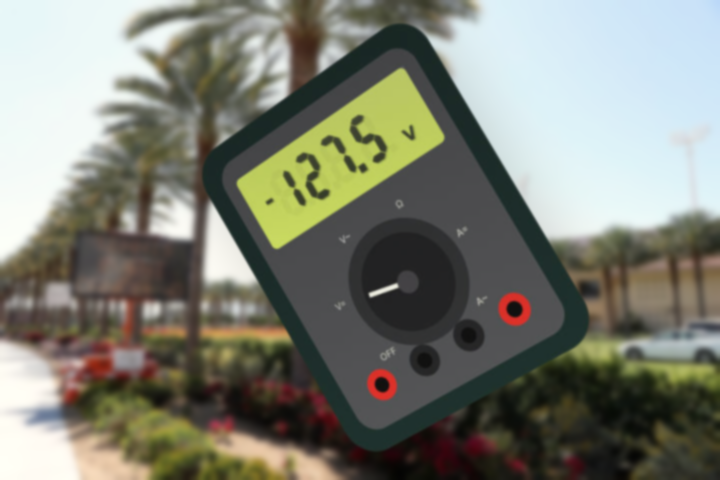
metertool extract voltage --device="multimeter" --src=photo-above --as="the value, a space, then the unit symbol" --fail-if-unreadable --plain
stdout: -127.5 V
